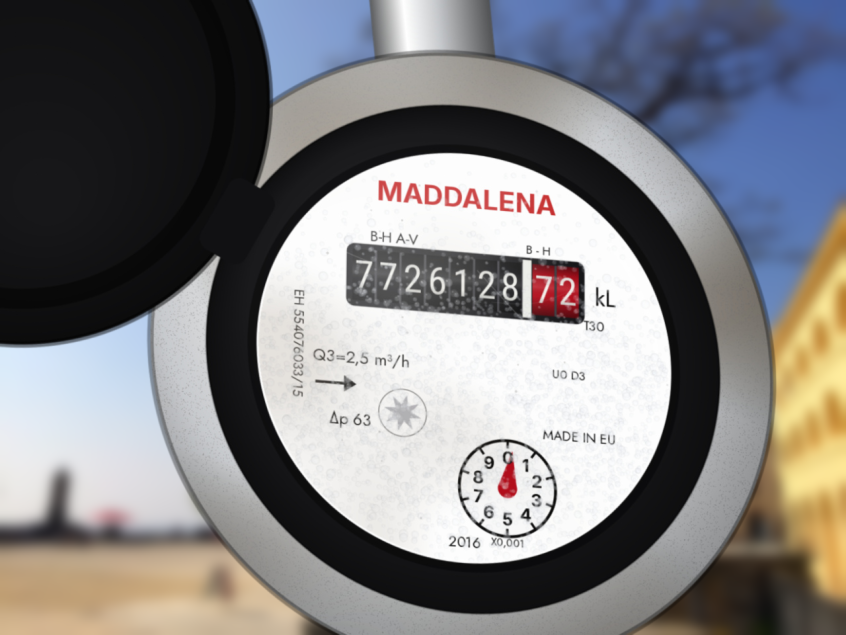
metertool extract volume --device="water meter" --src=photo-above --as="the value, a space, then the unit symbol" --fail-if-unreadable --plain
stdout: 7726128.720 kL
